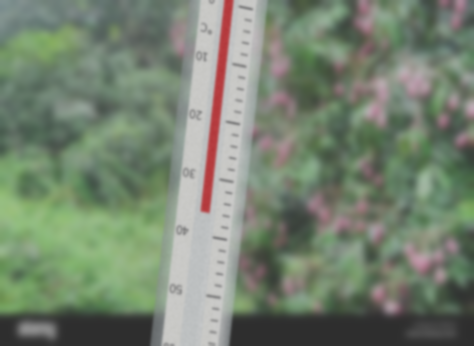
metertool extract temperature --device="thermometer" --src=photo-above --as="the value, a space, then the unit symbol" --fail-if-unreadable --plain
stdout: 36 °C
